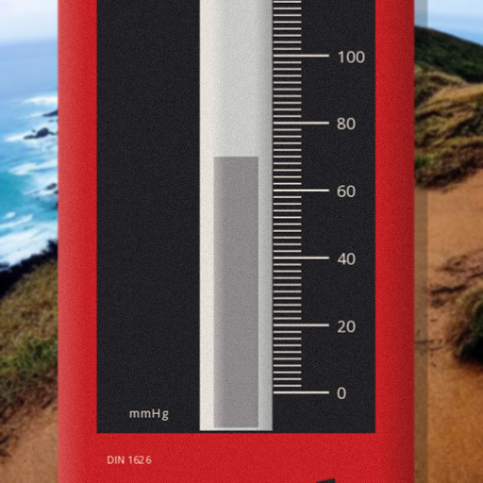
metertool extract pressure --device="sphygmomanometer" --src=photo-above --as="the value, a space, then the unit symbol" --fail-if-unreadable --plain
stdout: 70 mmHg
